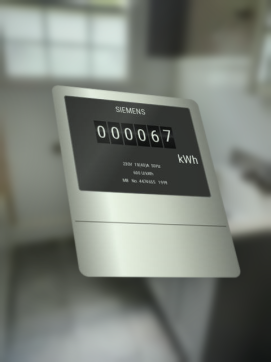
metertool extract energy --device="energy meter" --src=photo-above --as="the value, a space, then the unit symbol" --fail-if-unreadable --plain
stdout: 67 kWh
